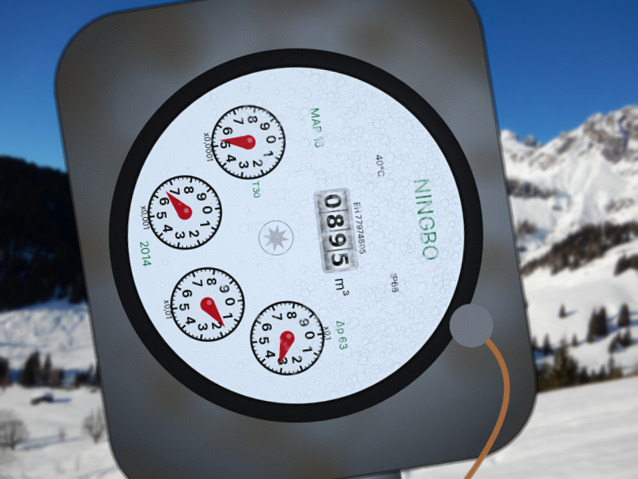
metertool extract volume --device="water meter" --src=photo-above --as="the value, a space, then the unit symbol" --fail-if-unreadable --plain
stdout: 895.3165 m³
